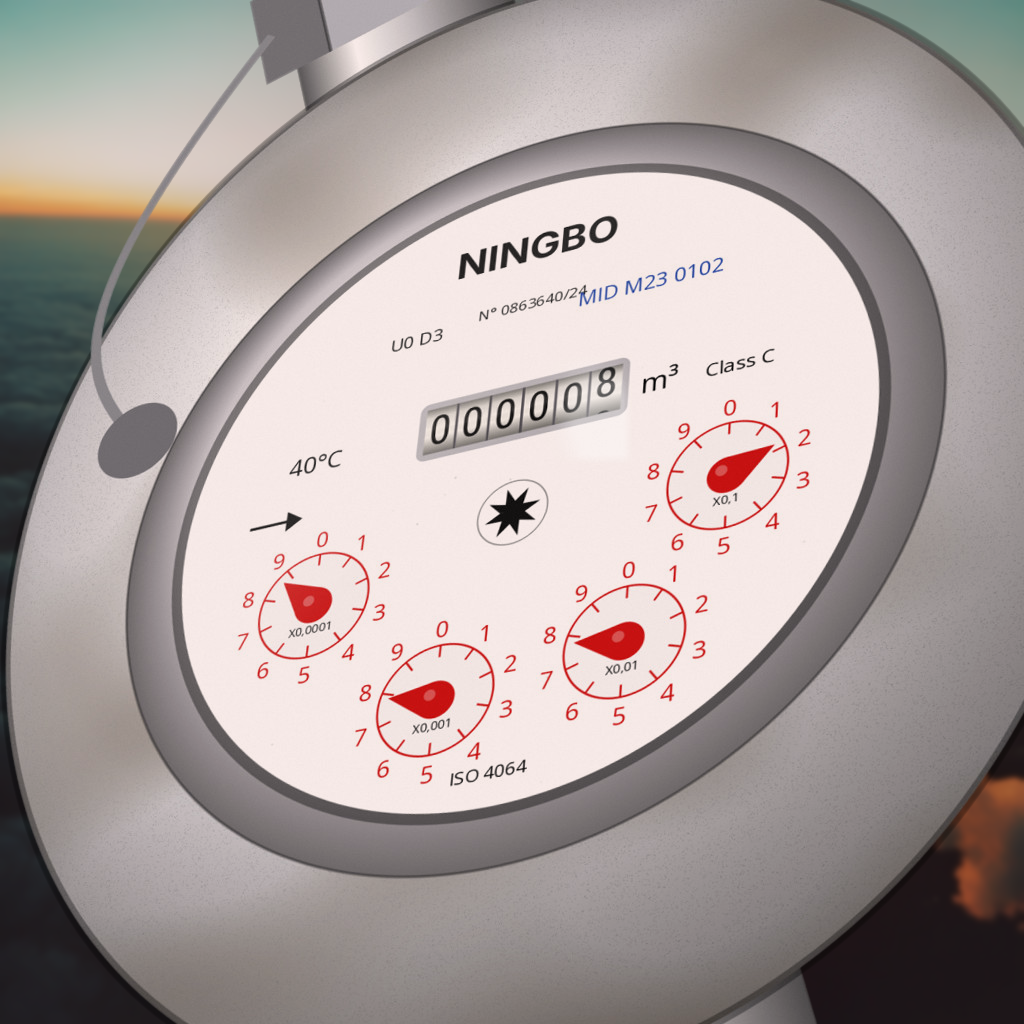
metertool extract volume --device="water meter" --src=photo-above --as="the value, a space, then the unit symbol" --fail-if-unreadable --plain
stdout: 8.1778 m³
